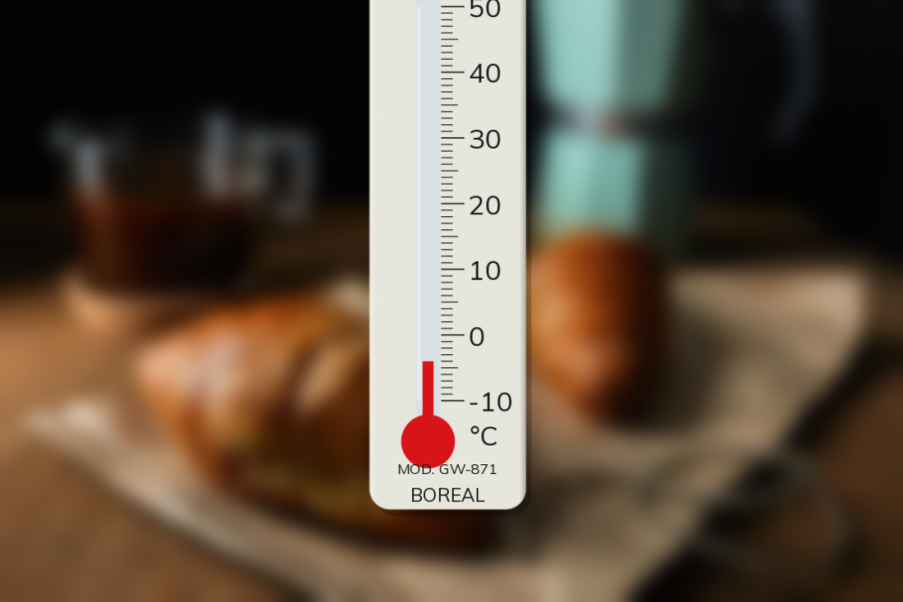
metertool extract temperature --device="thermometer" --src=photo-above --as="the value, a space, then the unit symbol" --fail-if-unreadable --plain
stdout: -4 °C
